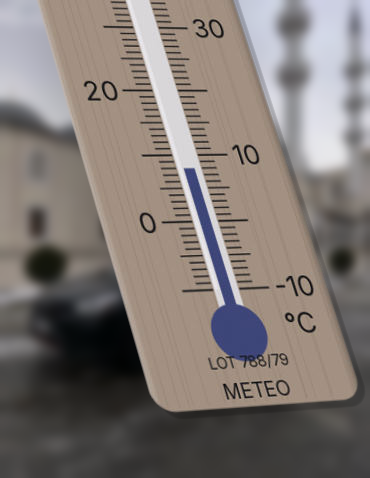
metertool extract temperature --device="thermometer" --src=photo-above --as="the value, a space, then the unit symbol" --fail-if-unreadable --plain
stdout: 8 °C
